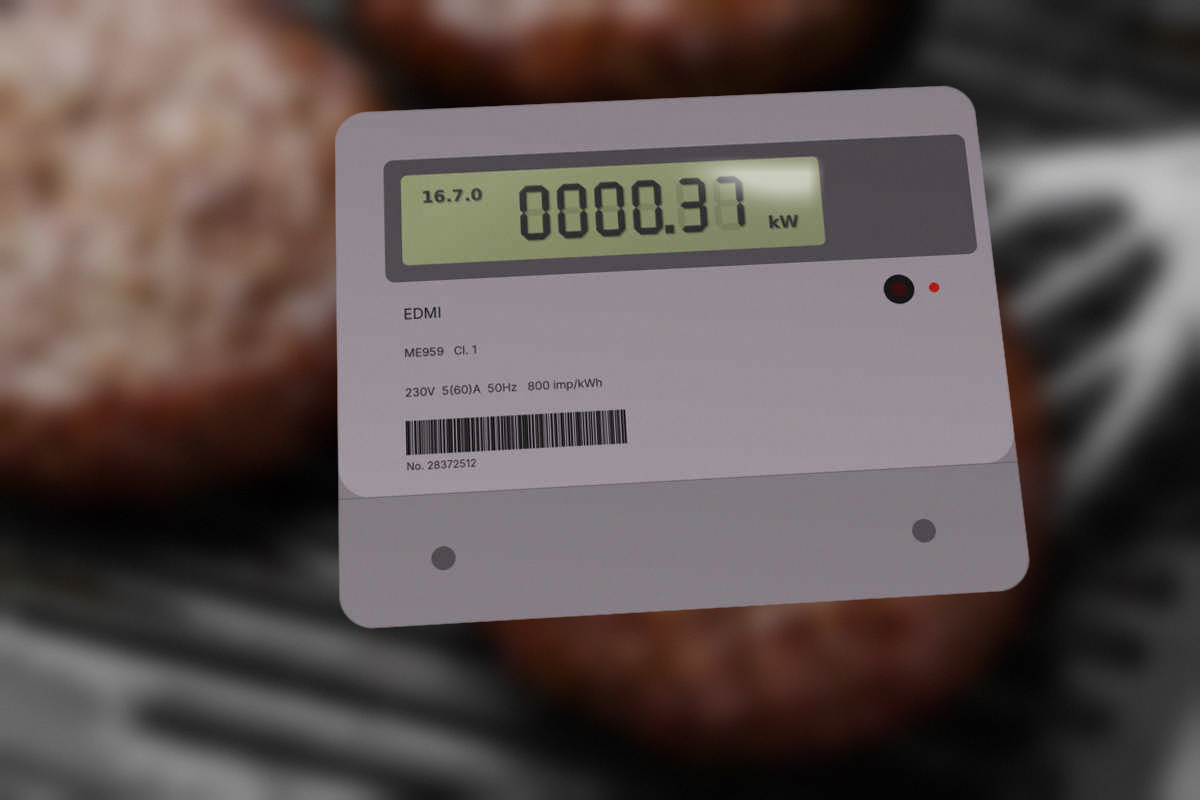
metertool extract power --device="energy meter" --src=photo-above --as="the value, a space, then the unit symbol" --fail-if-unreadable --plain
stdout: 0.37 kW
